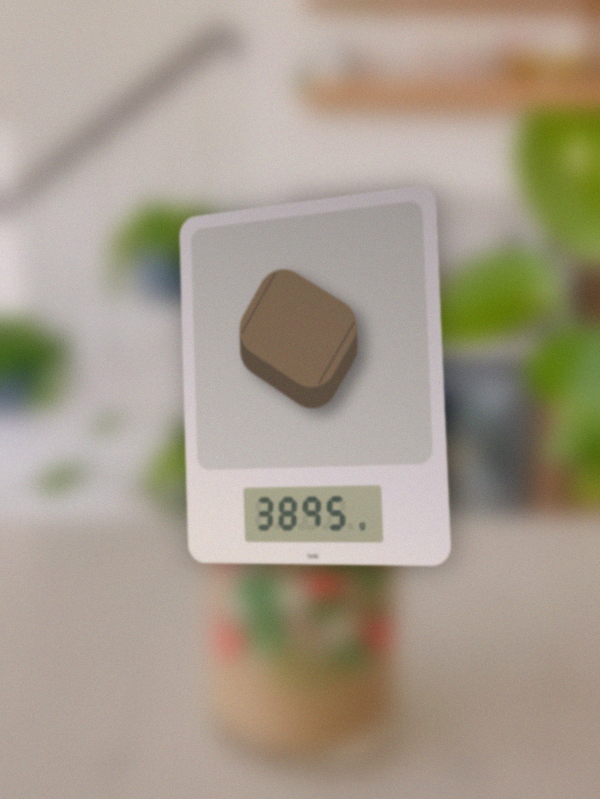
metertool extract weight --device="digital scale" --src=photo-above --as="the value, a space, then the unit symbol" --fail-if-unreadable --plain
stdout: 3895 g
